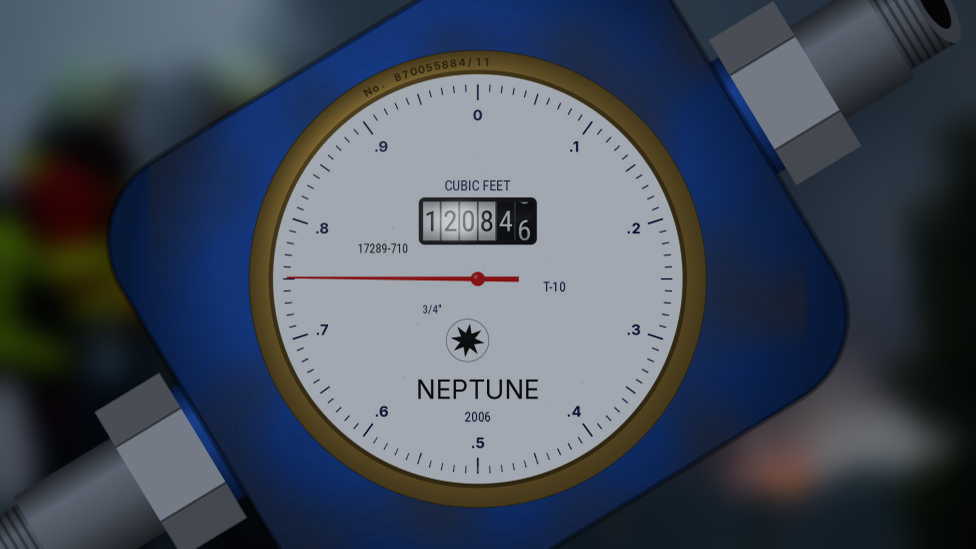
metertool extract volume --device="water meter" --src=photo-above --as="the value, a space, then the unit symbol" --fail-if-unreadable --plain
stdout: 120845.75 ft³
